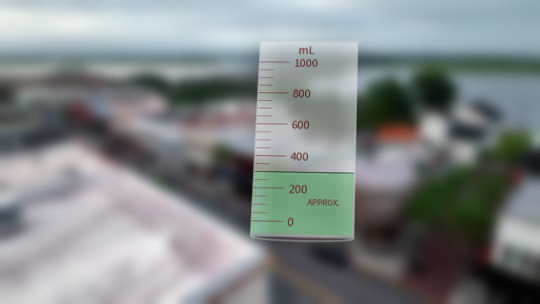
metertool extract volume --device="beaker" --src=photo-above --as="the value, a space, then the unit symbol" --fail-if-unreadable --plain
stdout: 300 mL
